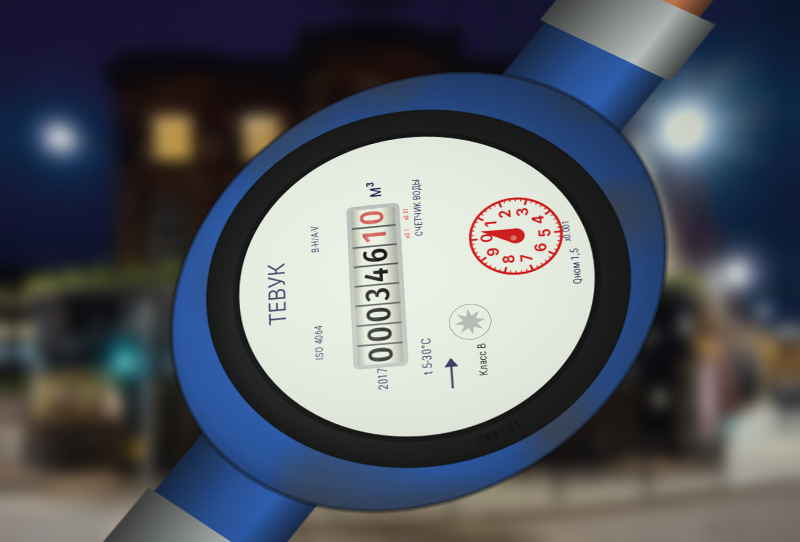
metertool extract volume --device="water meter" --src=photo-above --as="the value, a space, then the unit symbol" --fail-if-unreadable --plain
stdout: 346.100 m³
